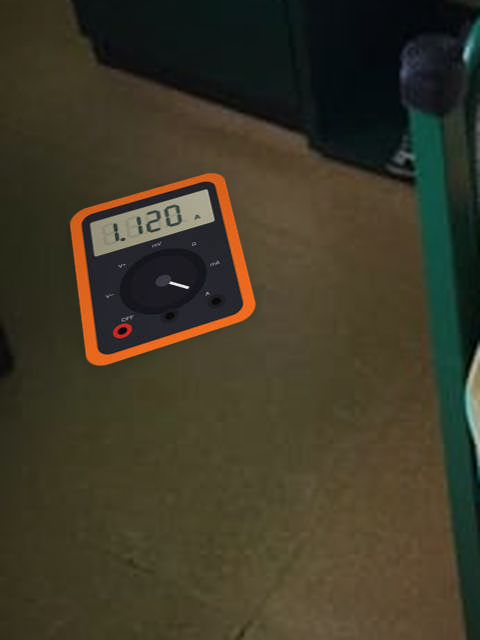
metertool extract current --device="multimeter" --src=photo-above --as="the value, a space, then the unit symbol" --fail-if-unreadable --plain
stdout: 1.120 A
